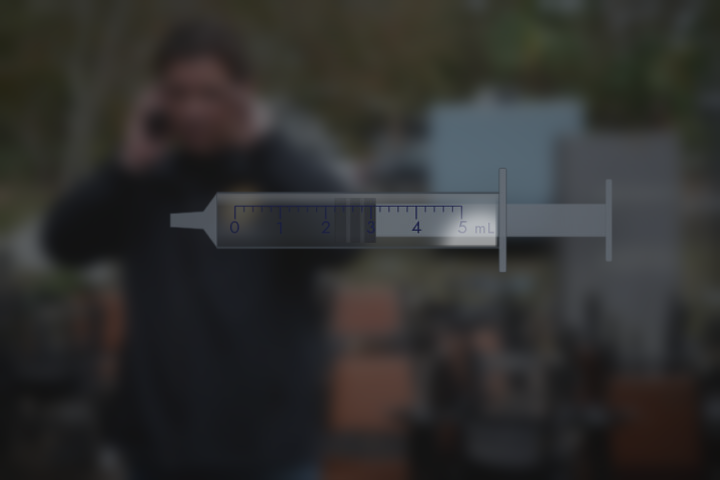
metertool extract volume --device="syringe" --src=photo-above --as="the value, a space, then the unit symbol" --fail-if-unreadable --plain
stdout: 2.2 mL
